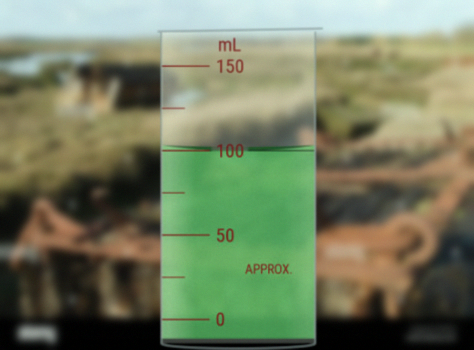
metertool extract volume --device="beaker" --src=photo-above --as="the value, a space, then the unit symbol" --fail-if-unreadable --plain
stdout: 100 mL
